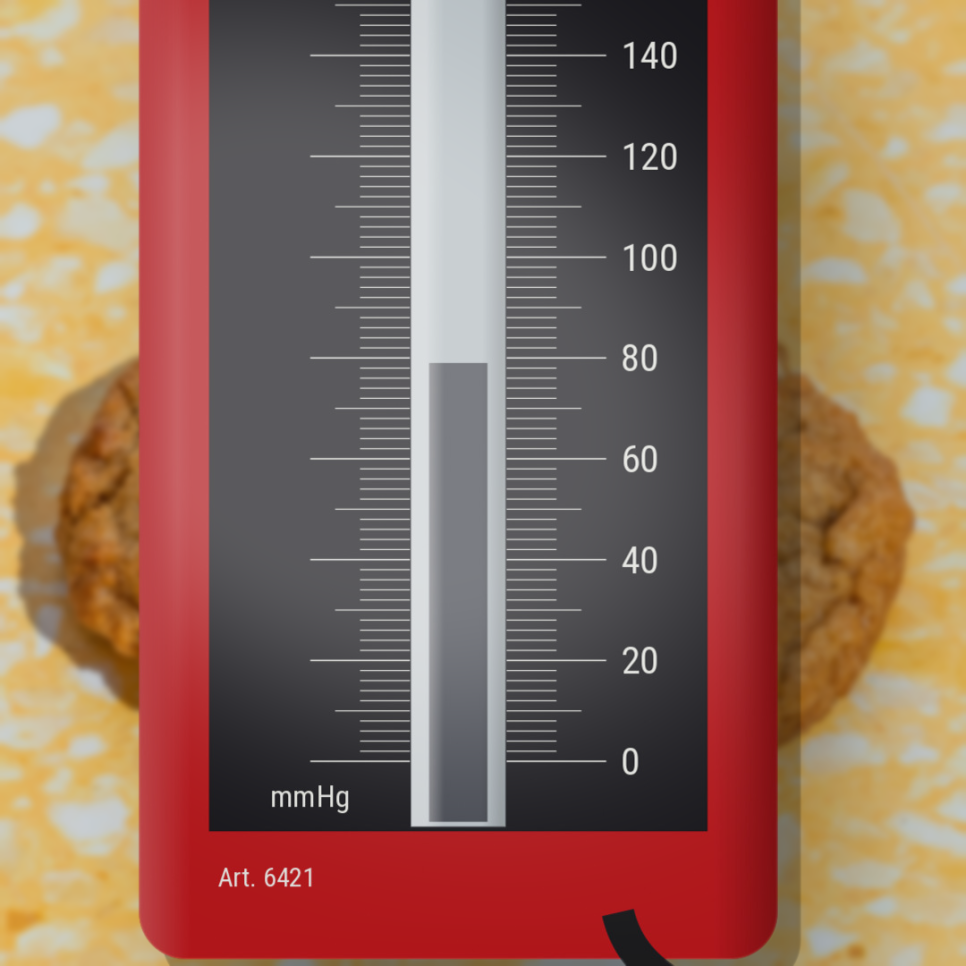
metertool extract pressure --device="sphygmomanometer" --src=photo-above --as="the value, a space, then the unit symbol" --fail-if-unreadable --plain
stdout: 79 mmHg
